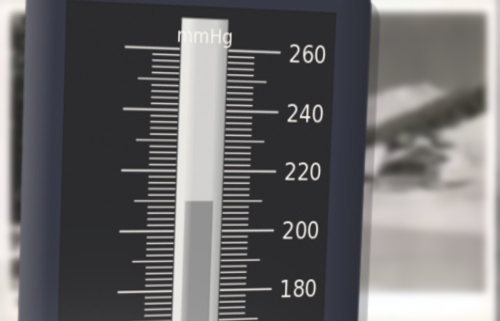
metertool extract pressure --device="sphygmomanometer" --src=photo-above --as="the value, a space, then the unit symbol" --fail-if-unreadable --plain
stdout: 210 mmHg
